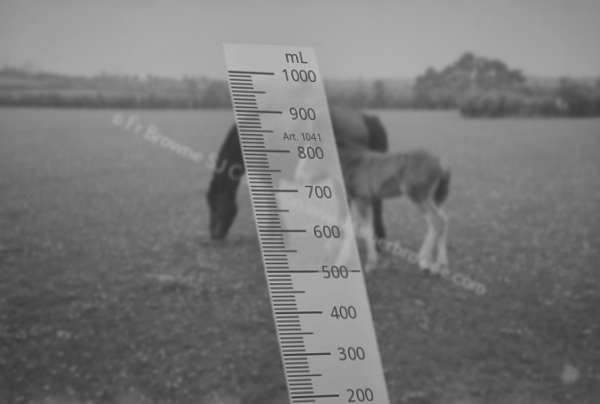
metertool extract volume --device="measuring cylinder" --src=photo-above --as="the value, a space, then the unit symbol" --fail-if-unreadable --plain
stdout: 500 mL
